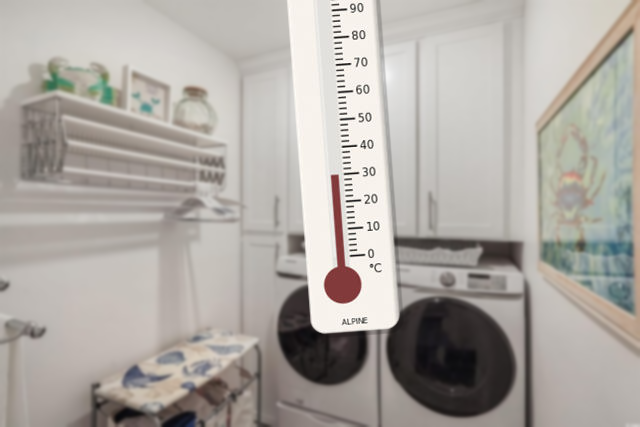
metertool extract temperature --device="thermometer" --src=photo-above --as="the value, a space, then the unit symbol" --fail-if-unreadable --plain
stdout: 30 °C
